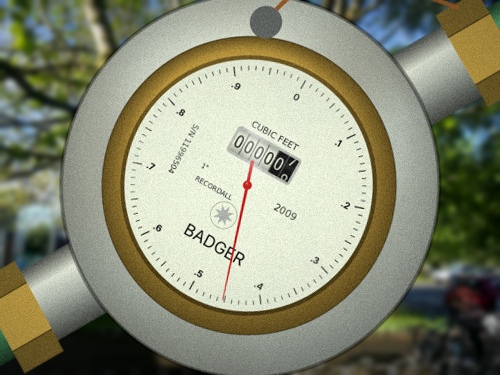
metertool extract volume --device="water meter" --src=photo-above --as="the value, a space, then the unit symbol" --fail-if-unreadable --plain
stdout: 7.45 ft³
